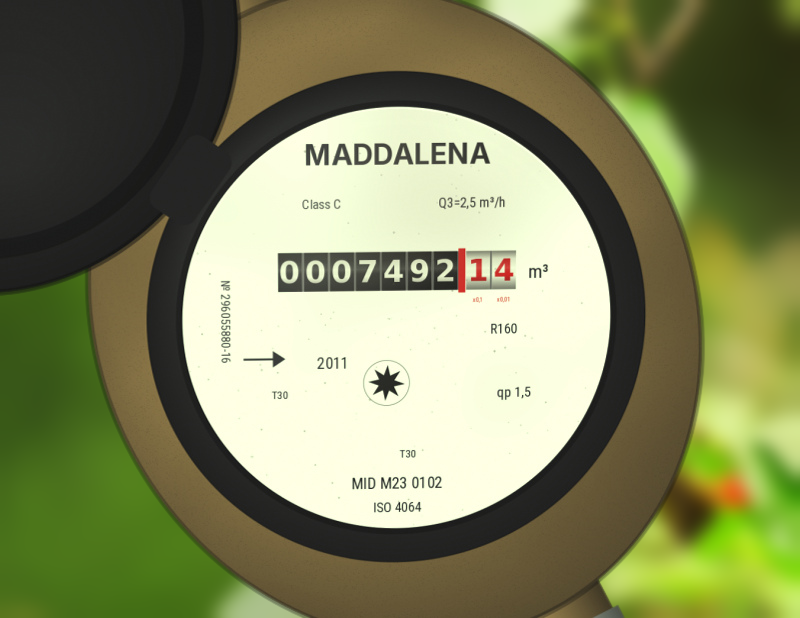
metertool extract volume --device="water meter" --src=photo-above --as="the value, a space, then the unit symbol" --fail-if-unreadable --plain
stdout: 7492.14 m³
